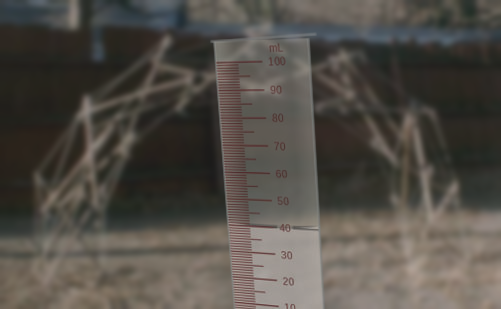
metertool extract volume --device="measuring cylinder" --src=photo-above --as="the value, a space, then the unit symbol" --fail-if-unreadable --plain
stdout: 40 mL
